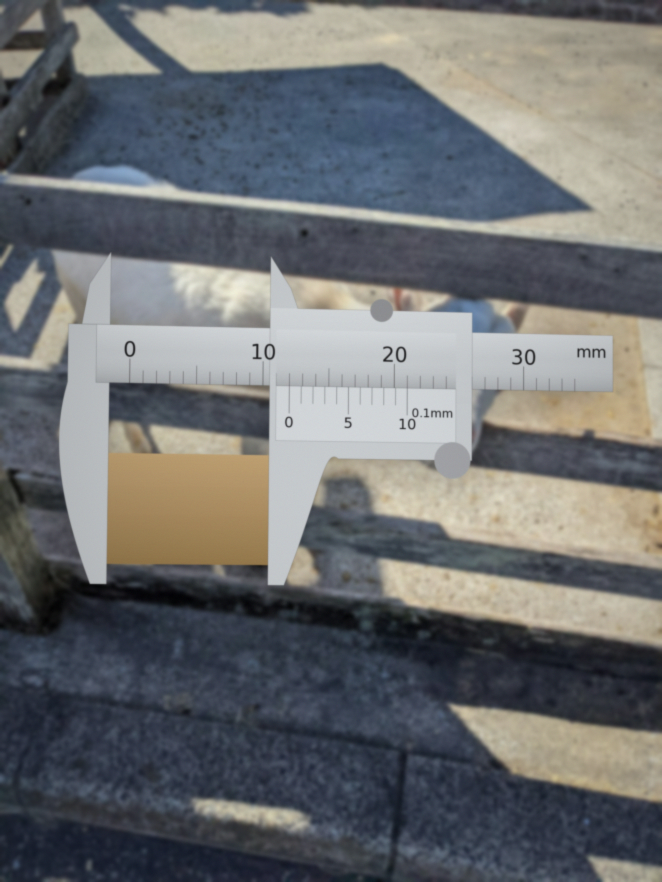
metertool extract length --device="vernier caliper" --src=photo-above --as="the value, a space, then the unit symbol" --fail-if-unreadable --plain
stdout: 12.0 mm
